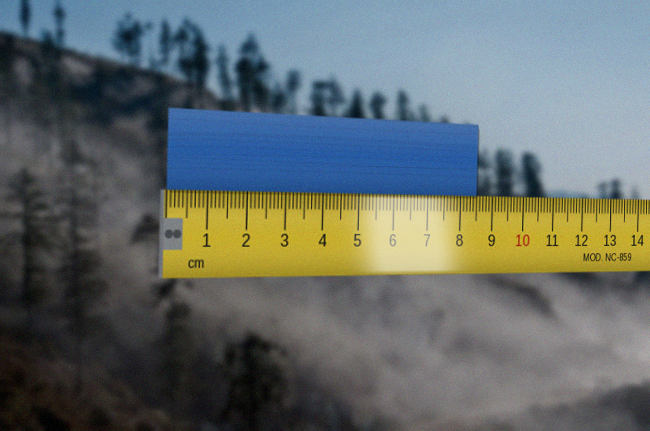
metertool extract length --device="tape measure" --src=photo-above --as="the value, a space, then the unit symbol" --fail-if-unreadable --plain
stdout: 8.5 cm
